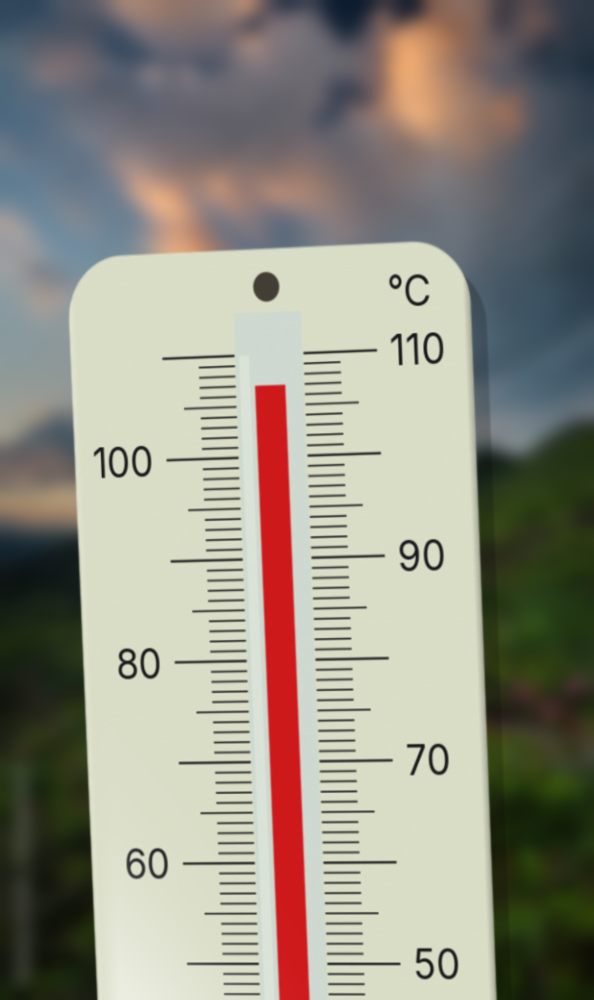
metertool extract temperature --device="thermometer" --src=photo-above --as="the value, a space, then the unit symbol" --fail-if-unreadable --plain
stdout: 107 °C
